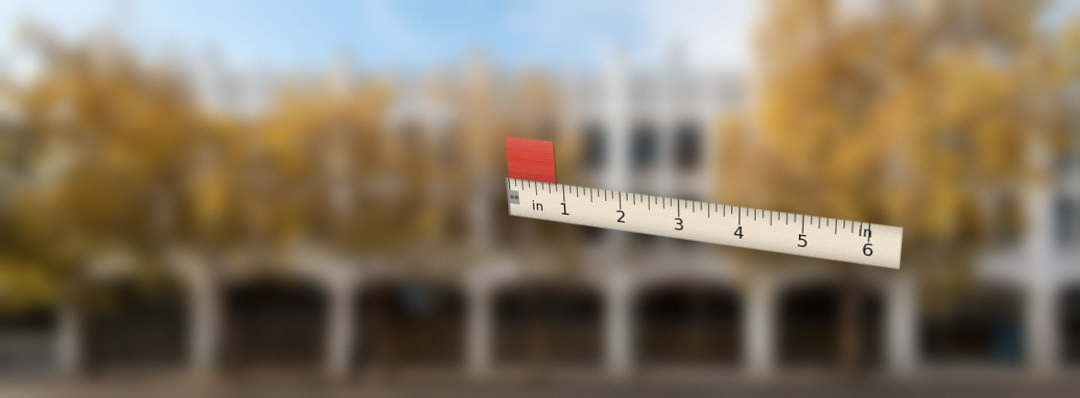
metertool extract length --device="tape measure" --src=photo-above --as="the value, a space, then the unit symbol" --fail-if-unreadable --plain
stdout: 0.875 in
